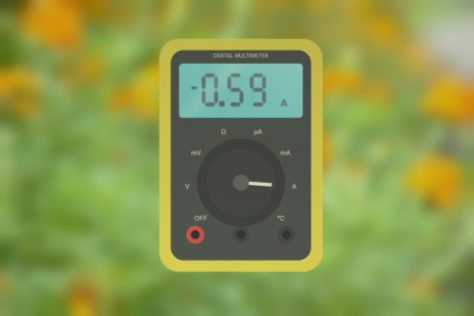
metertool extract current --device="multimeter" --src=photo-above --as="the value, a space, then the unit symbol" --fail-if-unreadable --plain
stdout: -0.59 A
